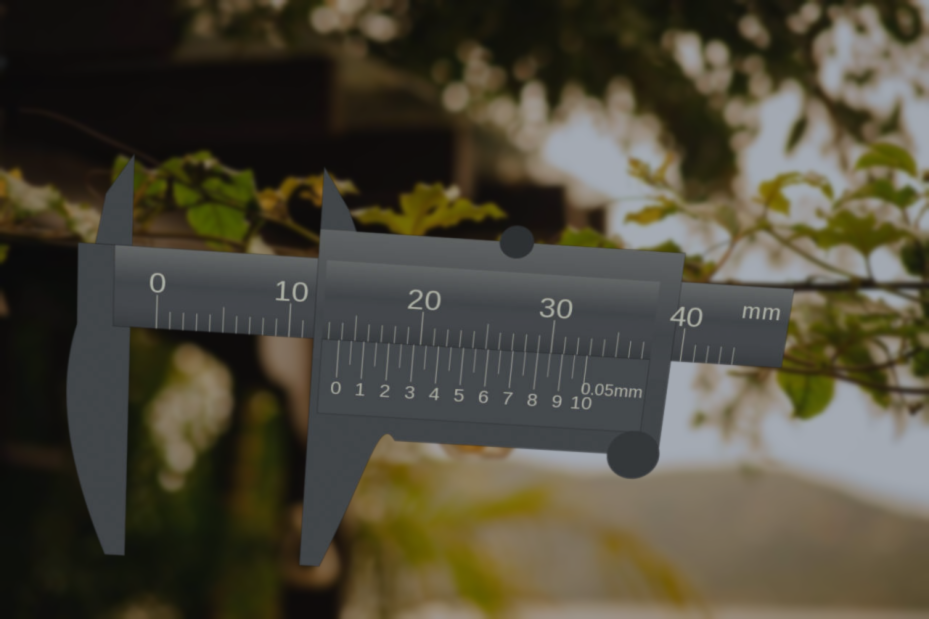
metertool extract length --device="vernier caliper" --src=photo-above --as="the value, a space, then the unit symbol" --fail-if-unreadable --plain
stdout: 13.8 mm
